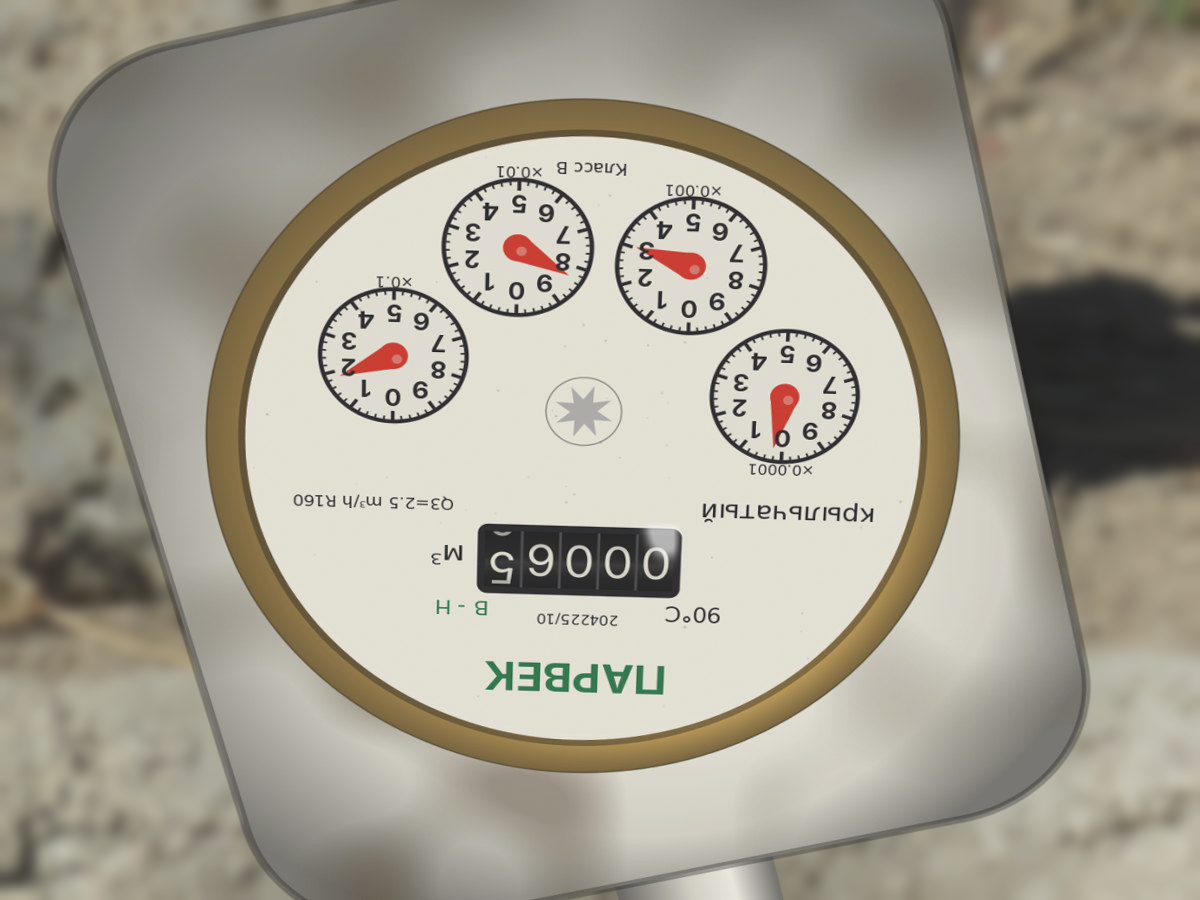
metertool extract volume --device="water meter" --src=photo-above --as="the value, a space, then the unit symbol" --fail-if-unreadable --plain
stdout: 65.1830 m³
